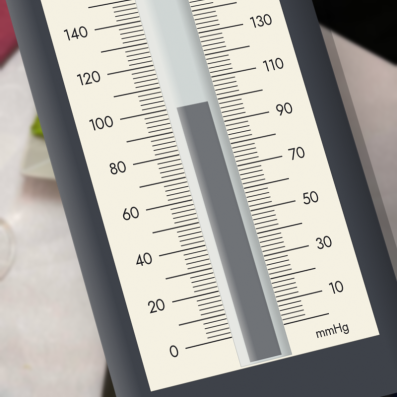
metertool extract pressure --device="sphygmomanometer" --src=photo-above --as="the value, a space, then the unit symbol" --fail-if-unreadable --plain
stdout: 100 mmHg
